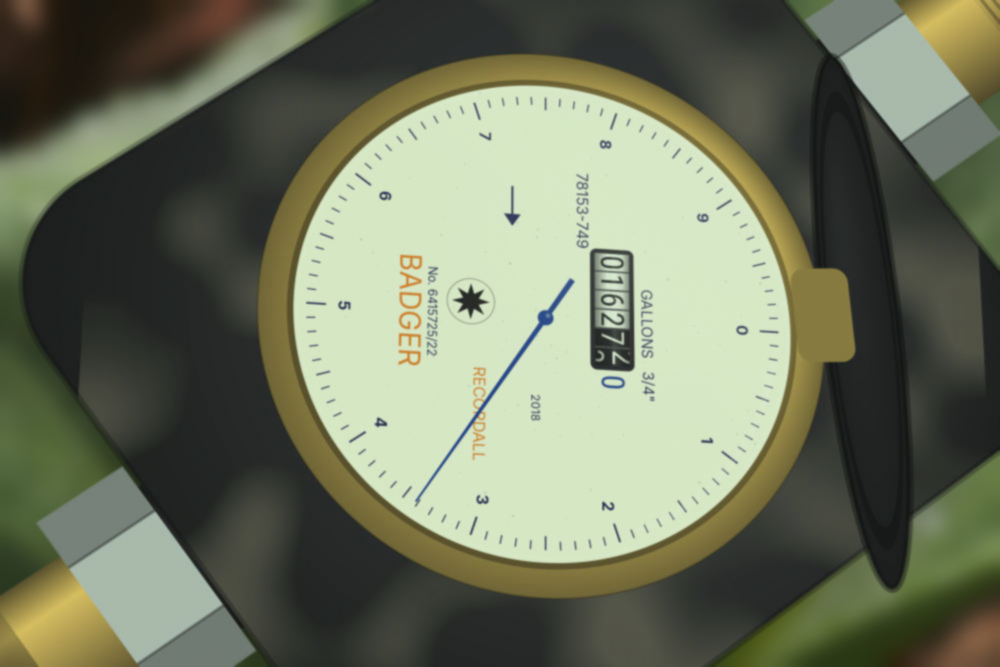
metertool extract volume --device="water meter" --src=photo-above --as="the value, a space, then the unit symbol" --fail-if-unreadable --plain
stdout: 162723.4 gal
